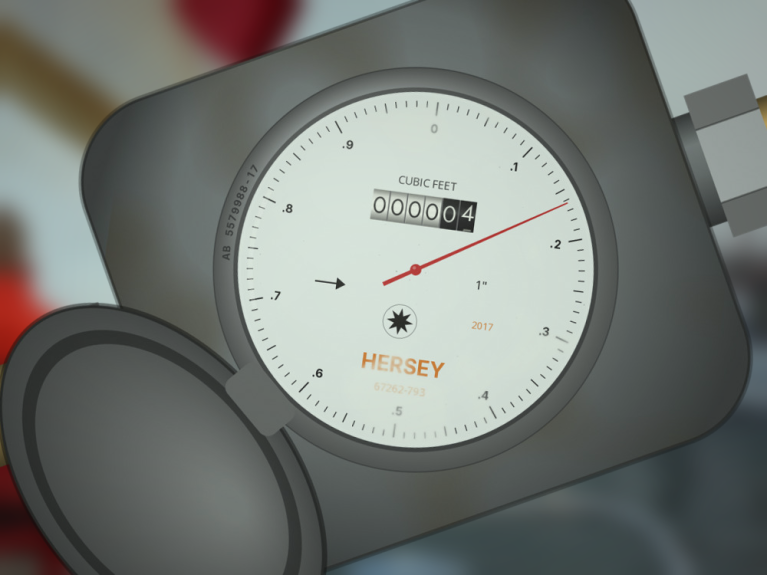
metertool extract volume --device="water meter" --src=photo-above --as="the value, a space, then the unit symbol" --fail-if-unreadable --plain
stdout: 4.16 ft³
